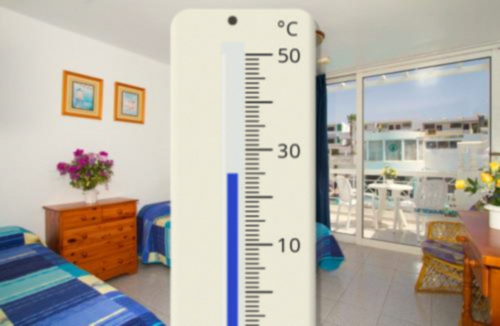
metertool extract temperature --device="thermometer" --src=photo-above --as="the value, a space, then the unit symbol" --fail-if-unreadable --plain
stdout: 25 °C
